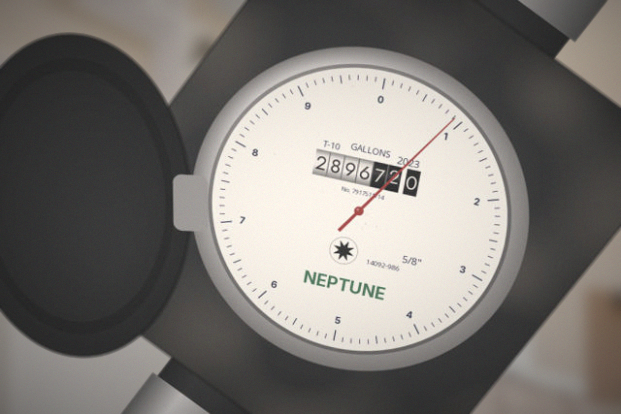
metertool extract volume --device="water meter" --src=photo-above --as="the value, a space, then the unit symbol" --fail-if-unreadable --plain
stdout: 2896720.9 gal
